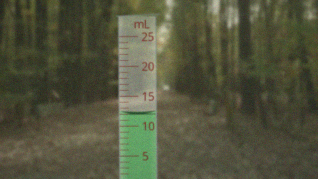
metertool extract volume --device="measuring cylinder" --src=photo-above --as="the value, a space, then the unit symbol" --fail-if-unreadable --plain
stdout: 12 mL
